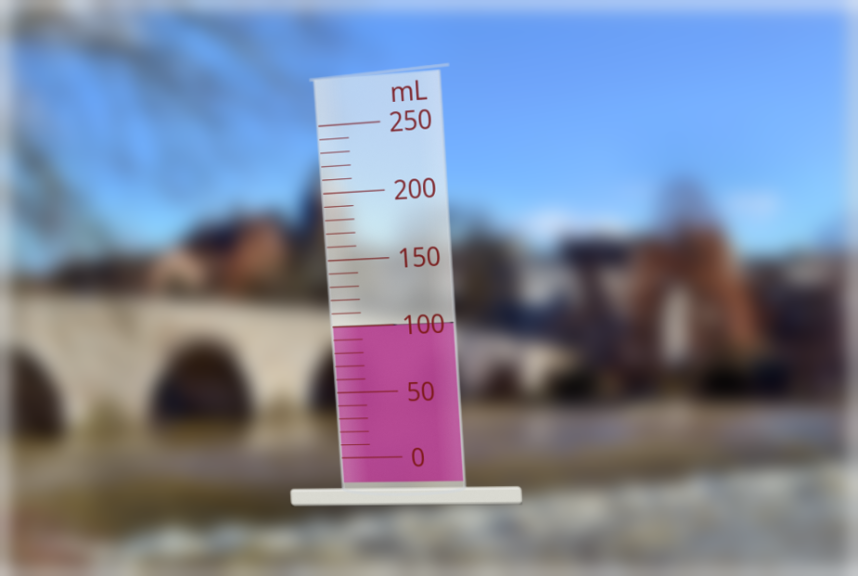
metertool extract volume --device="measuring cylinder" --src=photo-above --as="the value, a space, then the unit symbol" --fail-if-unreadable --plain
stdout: 100 mL
